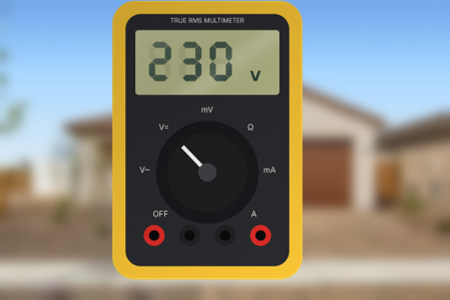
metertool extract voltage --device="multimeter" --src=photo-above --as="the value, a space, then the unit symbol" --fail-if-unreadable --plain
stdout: 230 V
